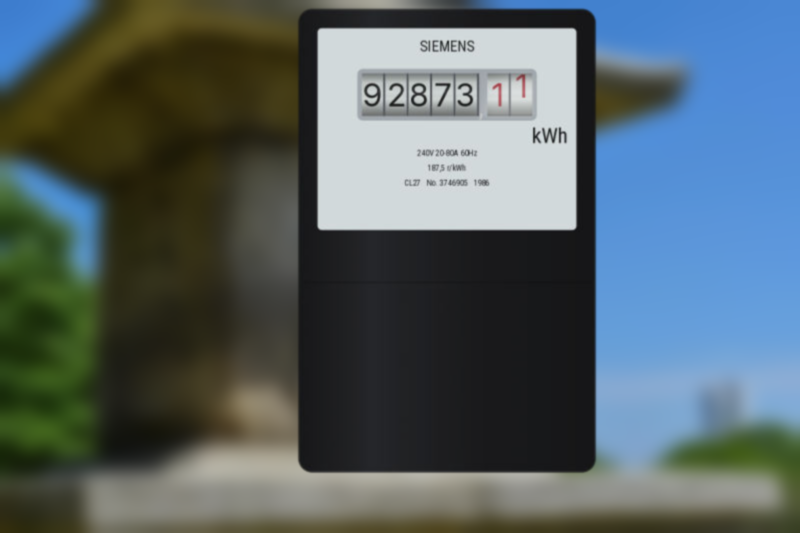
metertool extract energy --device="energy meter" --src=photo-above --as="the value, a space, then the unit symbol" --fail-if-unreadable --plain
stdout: 92873.11 kWh
